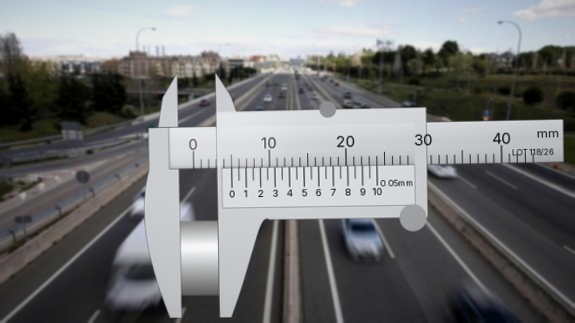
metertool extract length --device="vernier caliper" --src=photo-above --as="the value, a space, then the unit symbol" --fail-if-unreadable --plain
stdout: 5.0 mm
